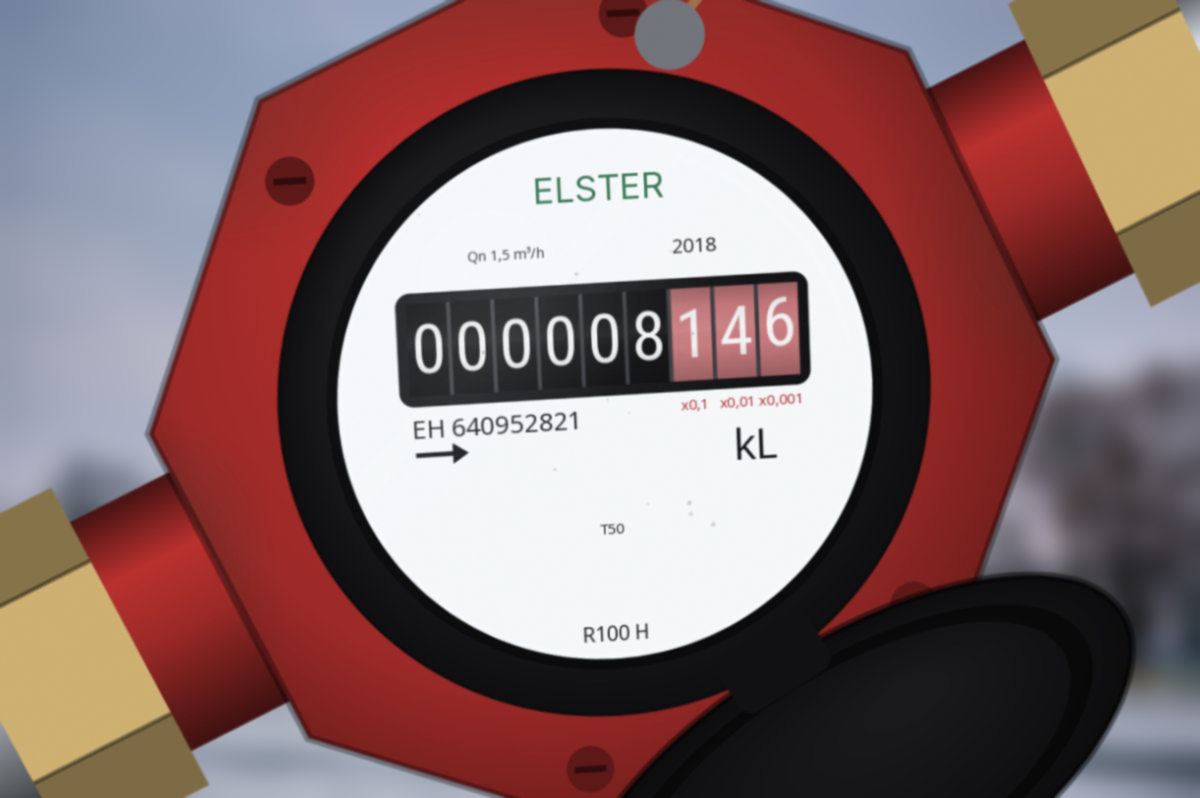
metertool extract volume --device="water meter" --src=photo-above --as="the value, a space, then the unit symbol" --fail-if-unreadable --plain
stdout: 8.146 kL
